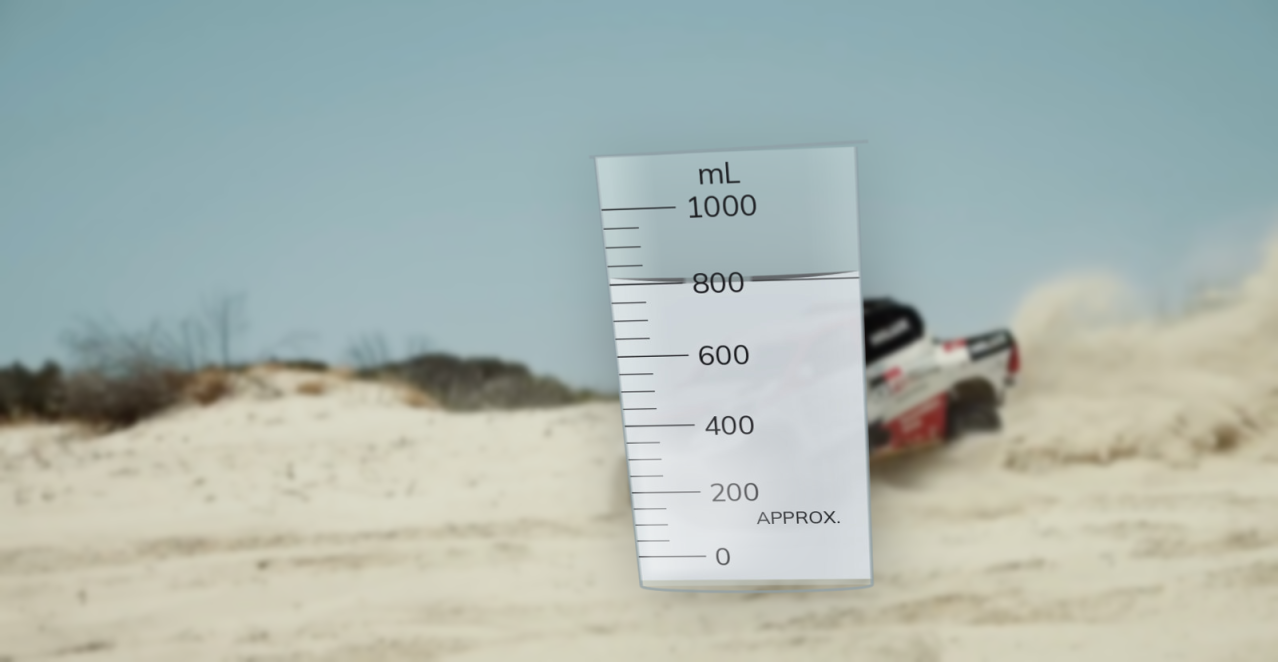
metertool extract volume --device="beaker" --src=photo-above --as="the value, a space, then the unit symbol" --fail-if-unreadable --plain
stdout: 800 mL
